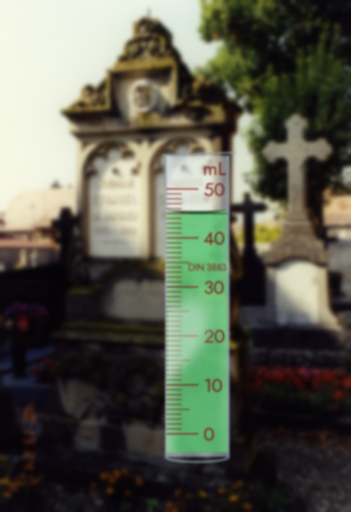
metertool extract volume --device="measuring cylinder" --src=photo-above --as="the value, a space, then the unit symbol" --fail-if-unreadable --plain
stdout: 45 mL
